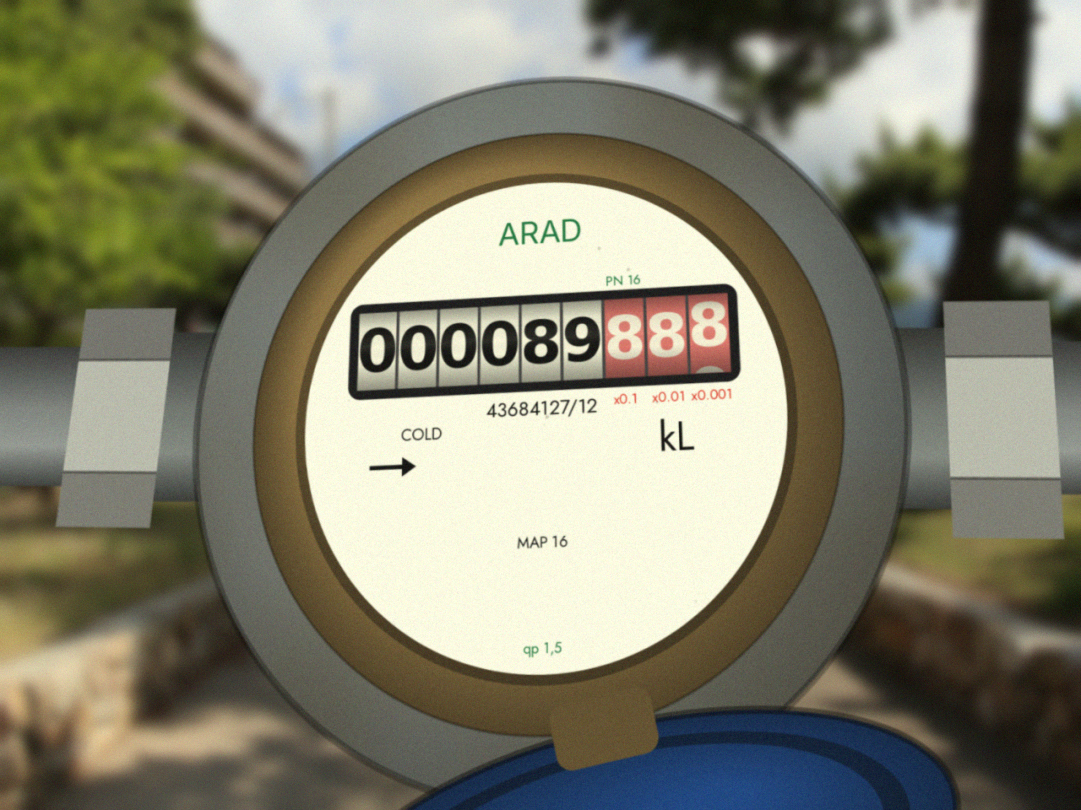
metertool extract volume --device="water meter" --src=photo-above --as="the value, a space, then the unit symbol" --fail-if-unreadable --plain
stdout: 89.888 kL
